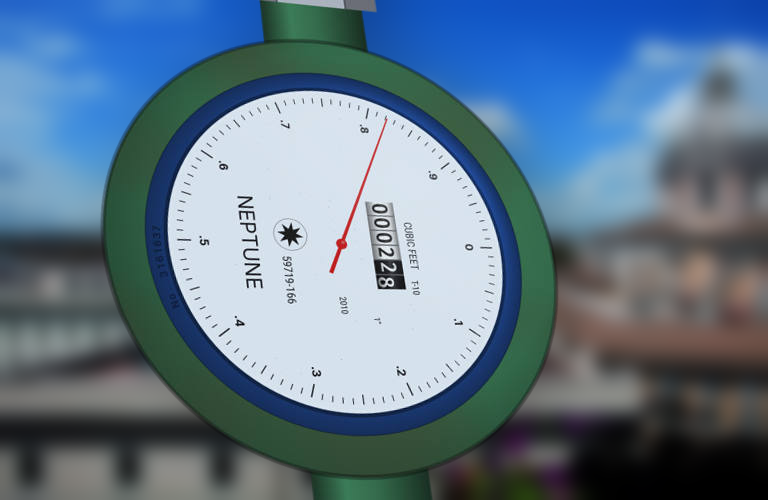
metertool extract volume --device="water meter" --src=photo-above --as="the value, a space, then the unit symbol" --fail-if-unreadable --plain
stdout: 227.82 ft³
